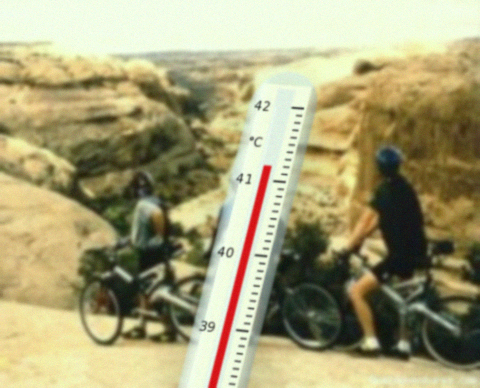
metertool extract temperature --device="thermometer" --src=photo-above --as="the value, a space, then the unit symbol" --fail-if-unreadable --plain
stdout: 41.2 °C
